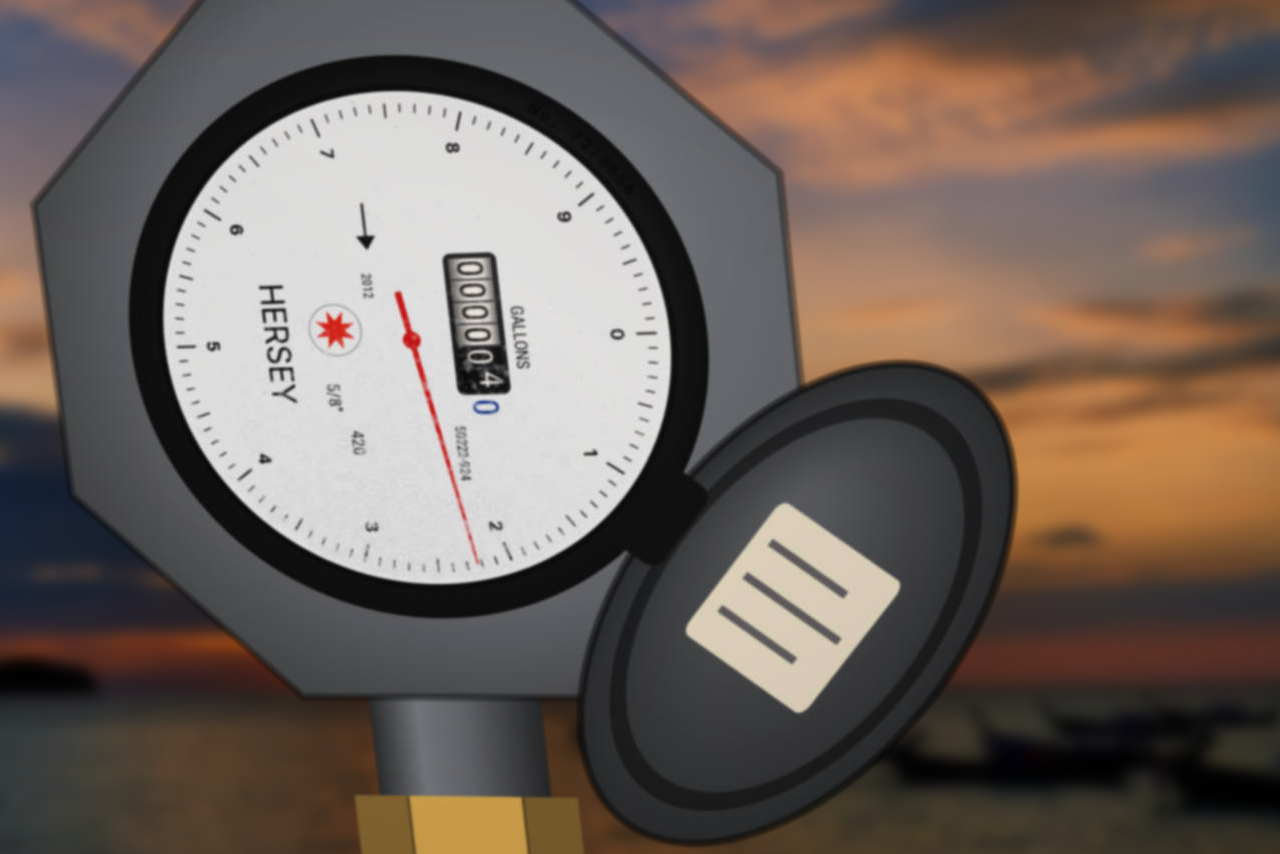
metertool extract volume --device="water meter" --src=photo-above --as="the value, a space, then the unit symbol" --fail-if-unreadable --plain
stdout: 42.2 gal
